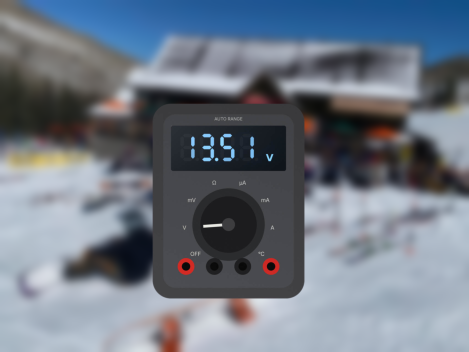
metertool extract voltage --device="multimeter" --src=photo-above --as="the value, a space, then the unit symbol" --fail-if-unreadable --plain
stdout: 13.51 V
